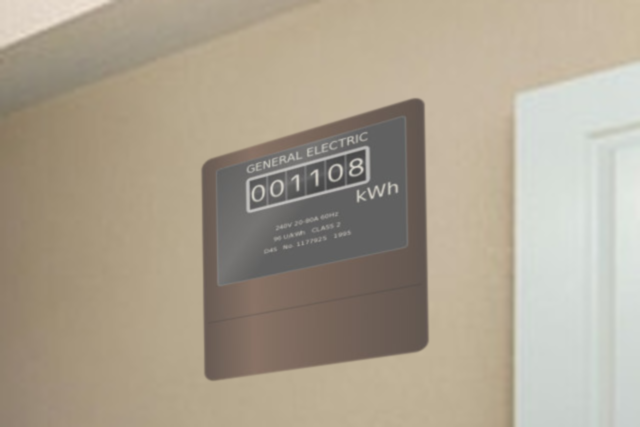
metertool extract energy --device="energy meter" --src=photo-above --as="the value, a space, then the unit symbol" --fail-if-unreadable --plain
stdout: 1108 kWh
